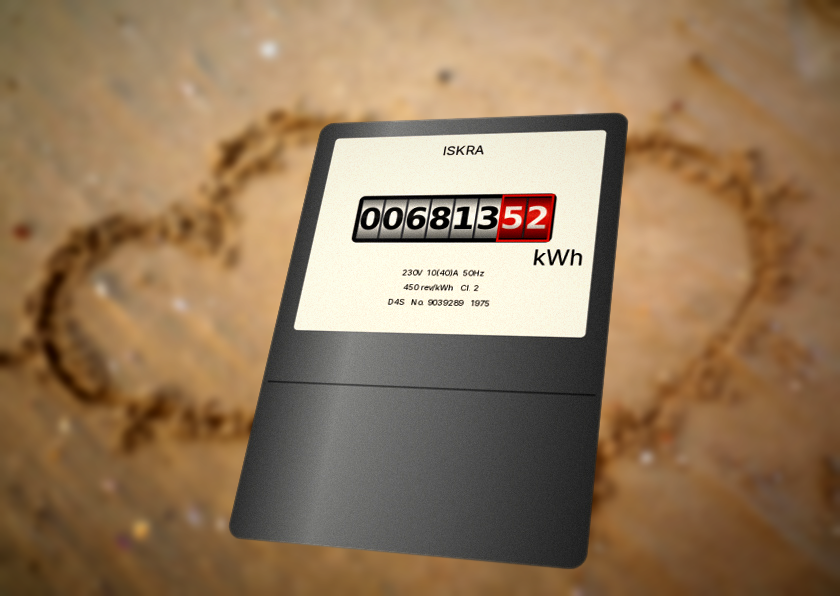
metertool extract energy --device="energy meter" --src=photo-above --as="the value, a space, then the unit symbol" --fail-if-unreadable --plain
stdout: 6813.52 kWh
